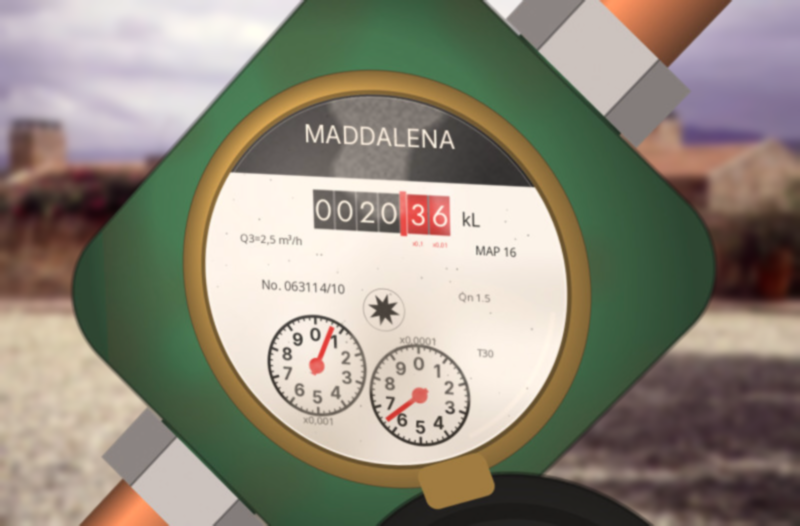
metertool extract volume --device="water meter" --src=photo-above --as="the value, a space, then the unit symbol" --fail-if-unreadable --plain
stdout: 20.3606 kL
